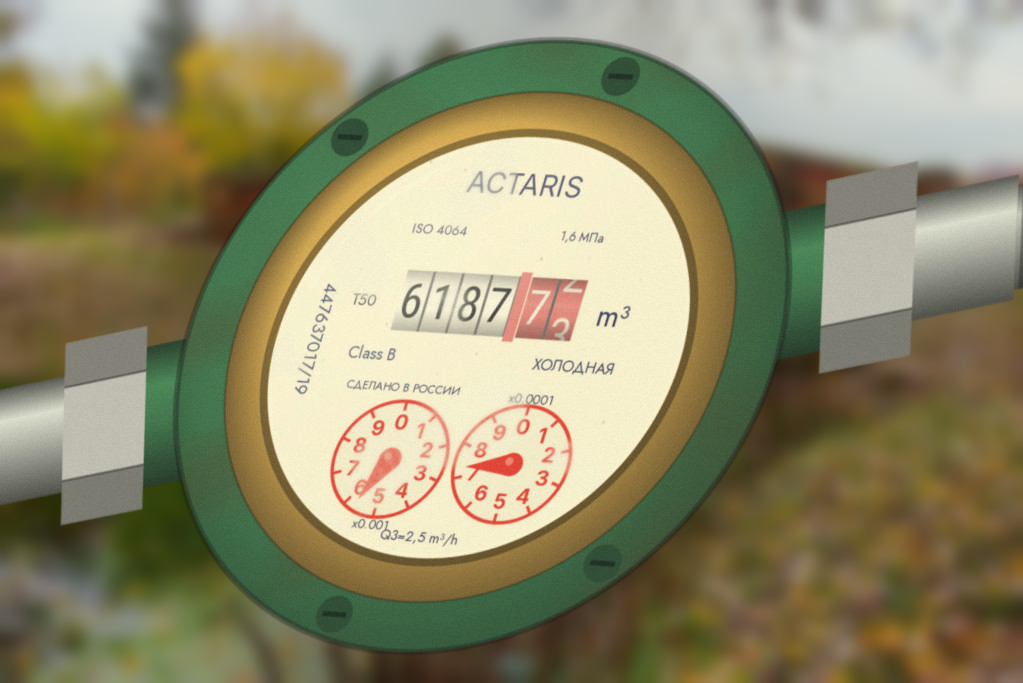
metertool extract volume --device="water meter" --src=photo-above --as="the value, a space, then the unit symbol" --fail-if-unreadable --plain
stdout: 6187.7257 m³
